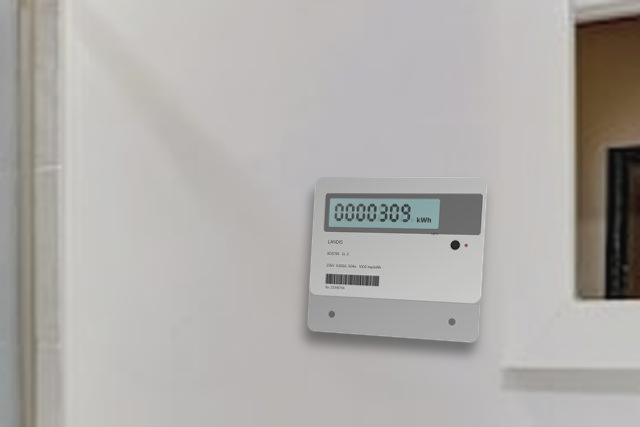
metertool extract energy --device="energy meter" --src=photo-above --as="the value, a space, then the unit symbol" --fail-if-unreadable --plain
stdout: 309 kWh
